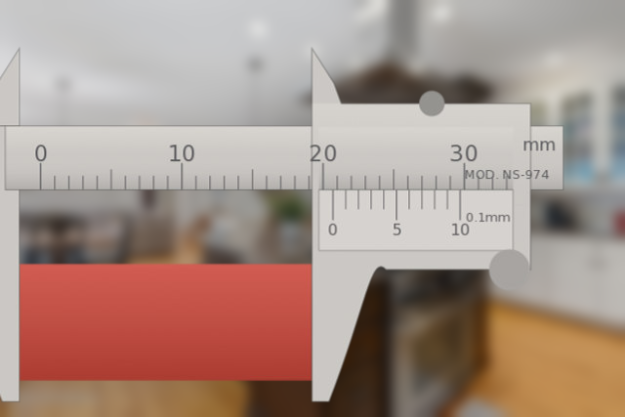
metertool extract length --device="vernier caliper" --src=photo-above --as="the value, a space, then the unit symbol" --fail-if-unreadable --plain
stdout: 20.7 mm
